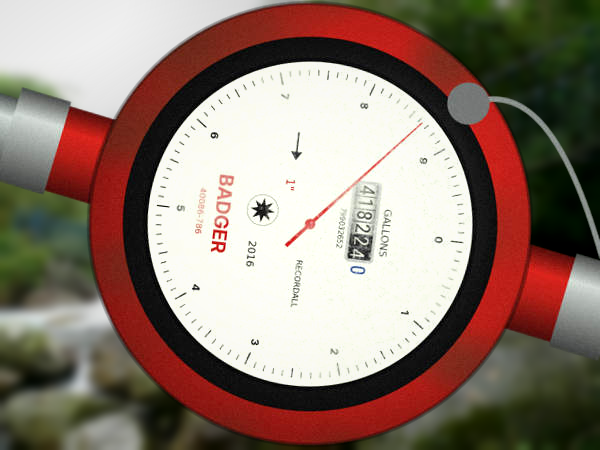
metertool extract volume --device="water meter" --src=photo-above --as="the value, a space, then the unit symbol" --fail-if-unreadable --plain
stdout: 4182238.6 gal
